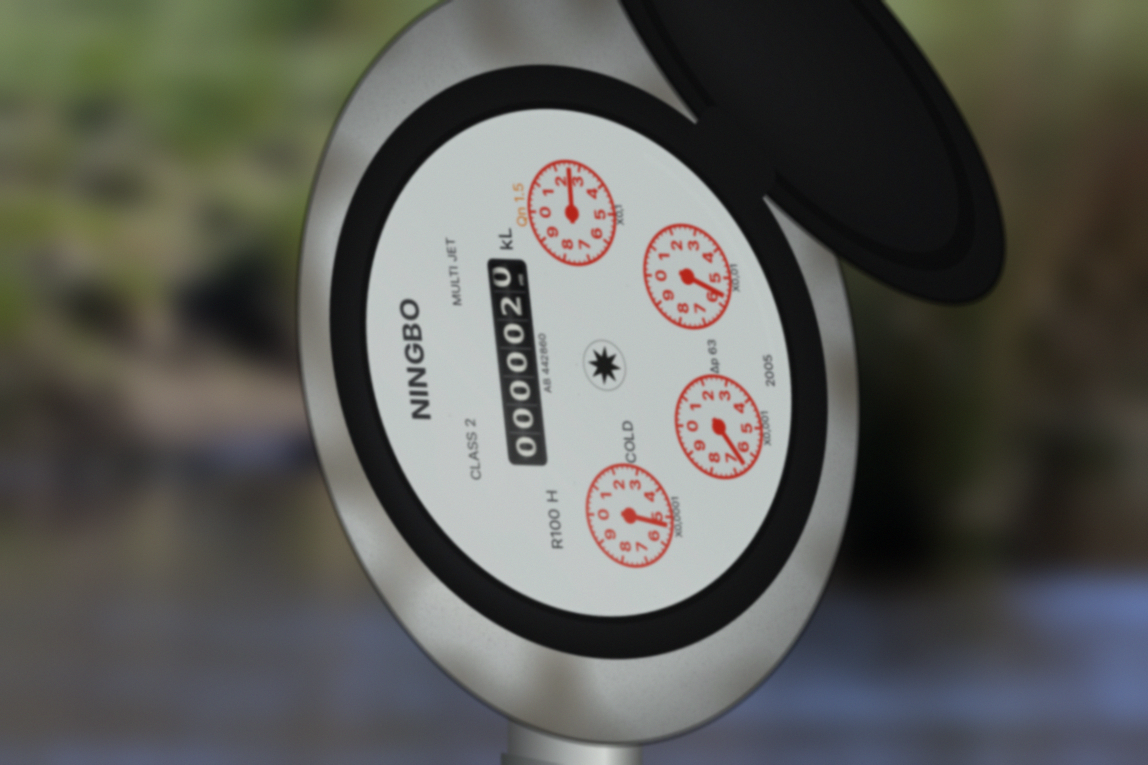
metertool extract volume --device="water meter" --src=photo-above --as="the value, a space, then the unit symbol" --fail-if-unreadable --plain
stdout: 20.2565 kL
